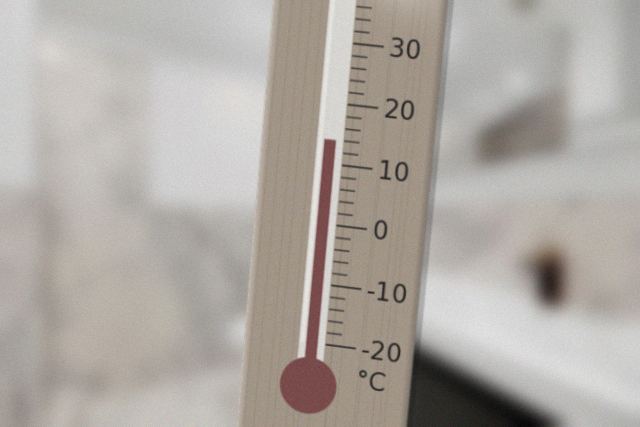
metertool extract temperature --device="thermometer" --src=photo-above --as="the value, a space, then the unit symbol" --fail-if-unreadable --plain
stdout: 14 °C
